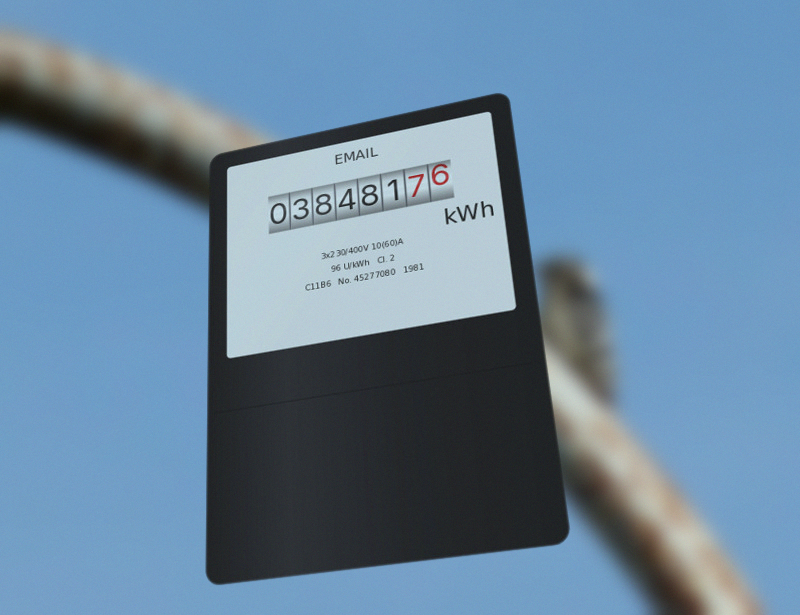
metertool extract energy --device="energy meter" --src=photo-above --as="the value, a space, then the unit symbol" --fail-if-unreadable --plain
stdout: 38481.76 kWh
